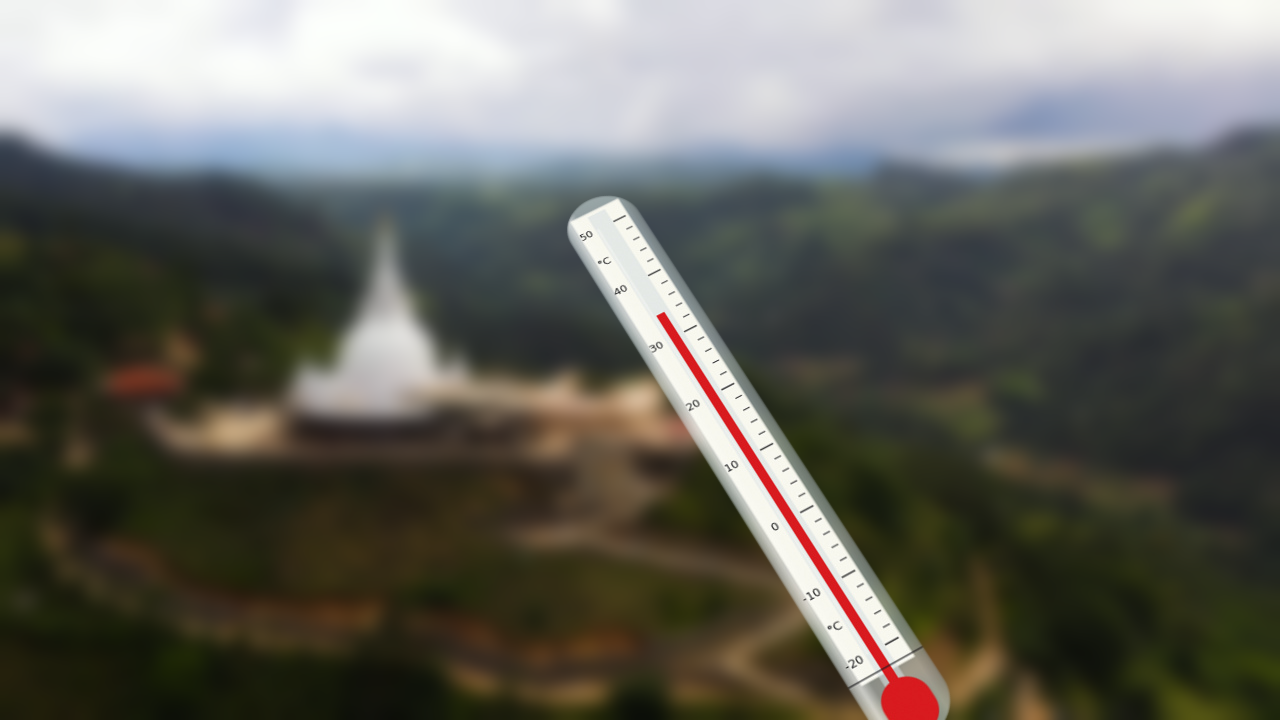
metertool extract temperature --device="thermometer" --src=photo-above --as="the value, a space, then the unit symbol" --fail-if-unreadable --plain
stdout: 34 °C
